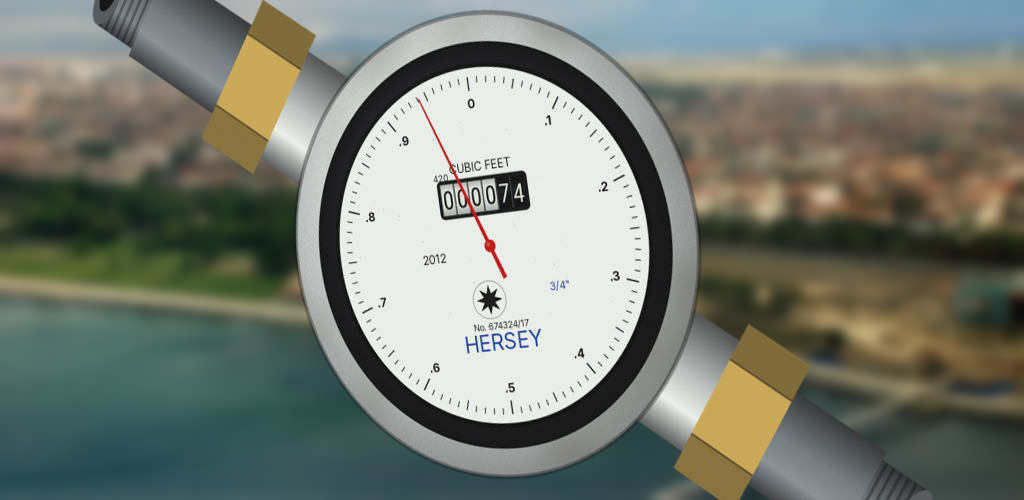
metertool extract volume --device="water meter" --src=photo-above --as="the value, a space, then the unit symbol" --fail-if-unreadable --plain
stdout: 73.94 ft³
